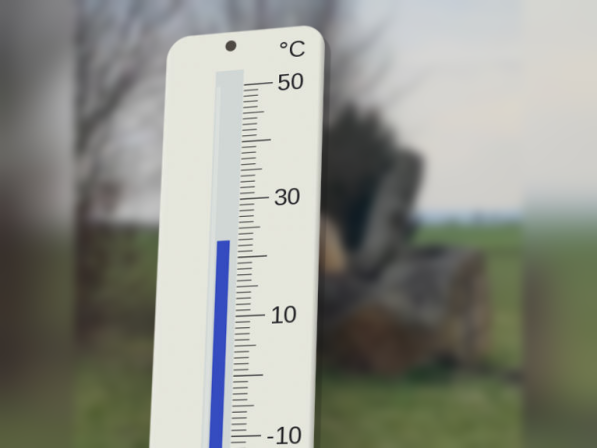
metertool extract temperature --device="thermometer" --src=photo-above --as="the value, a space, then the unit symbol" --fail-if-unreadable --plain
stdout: 23 °C
